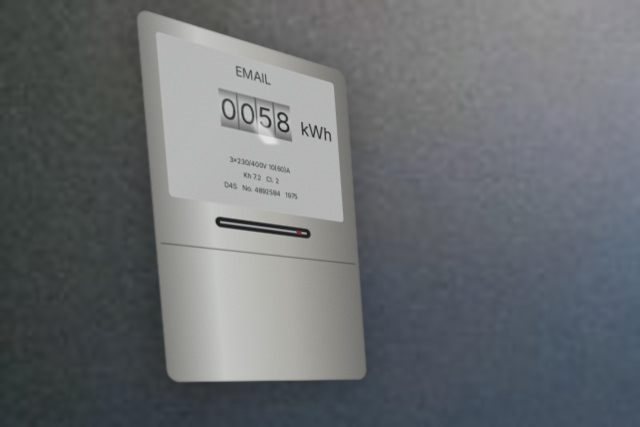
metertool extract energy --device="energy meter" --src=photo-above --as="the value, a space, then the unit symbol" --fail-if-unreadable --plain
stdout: 58 kWh
